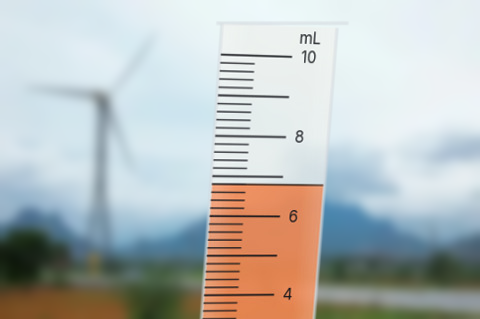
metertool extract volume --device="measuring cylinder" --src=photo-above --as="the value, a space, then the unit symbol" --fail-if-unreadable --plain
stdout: 6.8 mL
